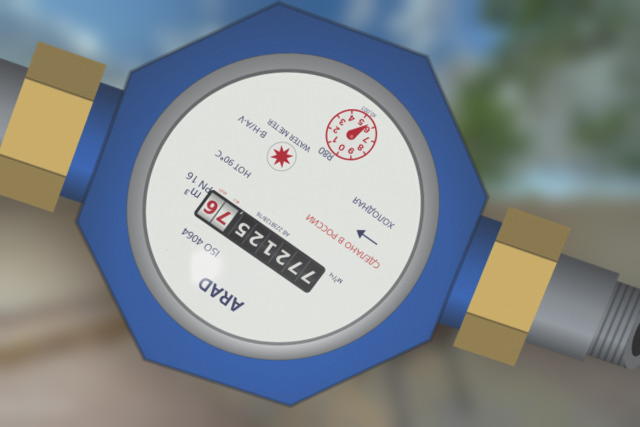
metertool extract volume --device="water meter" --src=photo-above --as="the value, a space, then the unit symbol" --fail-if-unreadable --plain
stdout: 772125.765 m³
